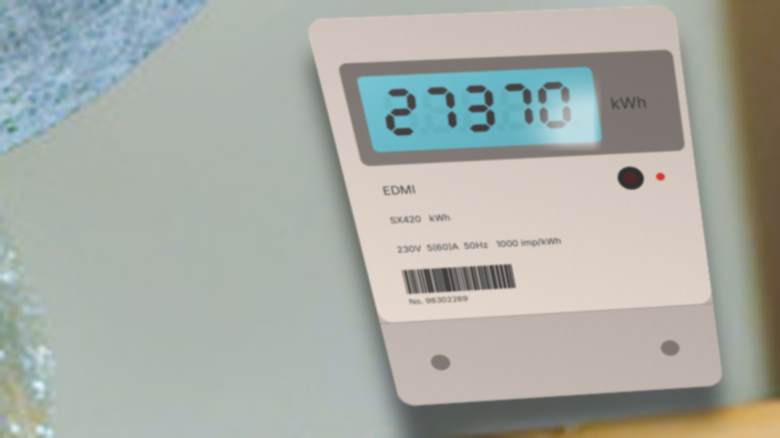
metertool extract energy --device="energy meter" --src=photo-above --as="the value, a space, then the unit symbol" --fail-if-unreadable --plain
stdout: 27370 kWh
